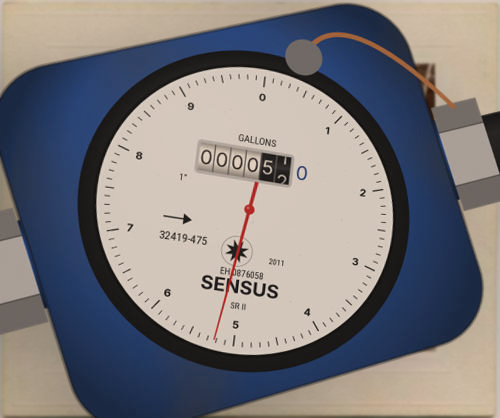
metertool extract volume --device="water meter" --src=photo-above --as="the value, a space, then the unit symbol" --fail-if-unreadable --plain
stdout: 515.2 gal
